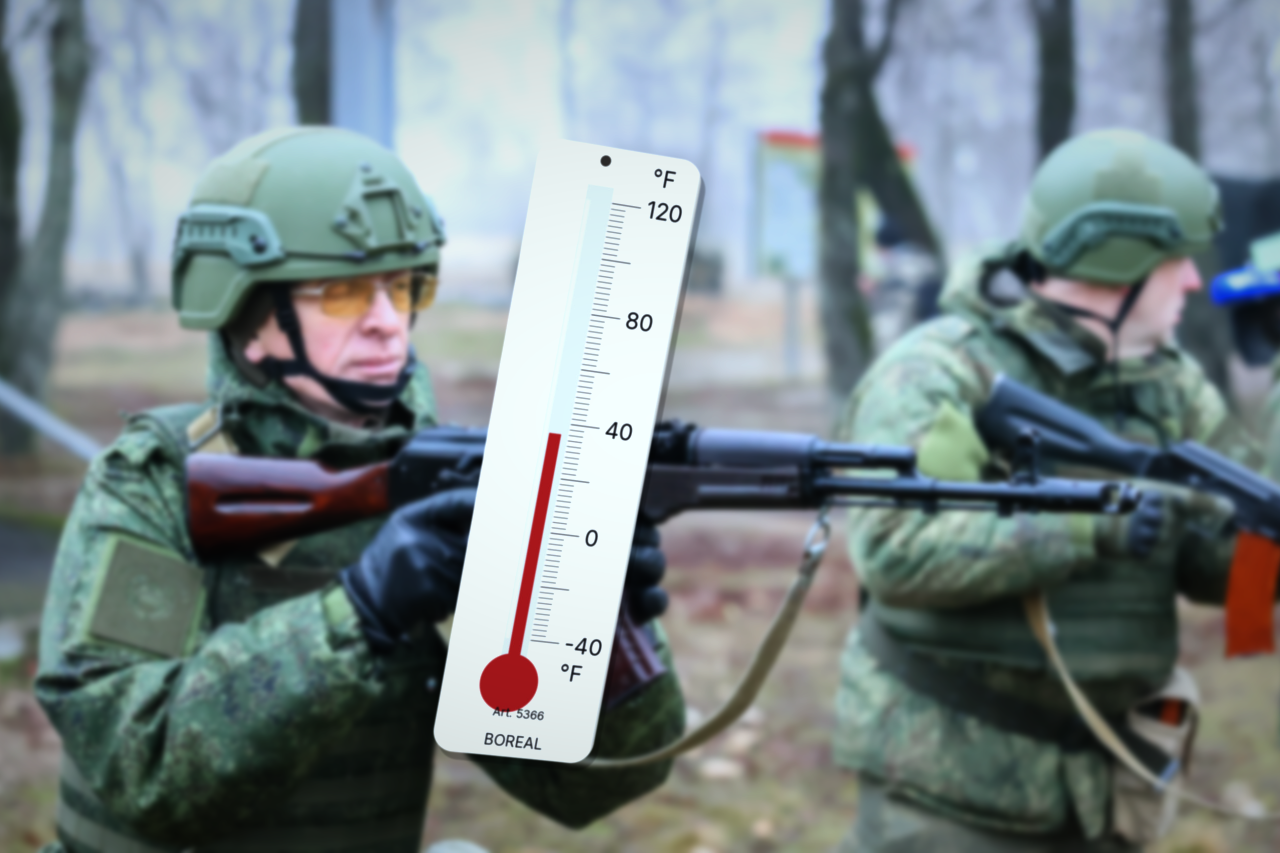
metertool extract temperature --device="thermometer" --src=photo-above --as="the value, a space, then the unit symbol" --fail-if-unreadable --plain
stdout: 36 °F
